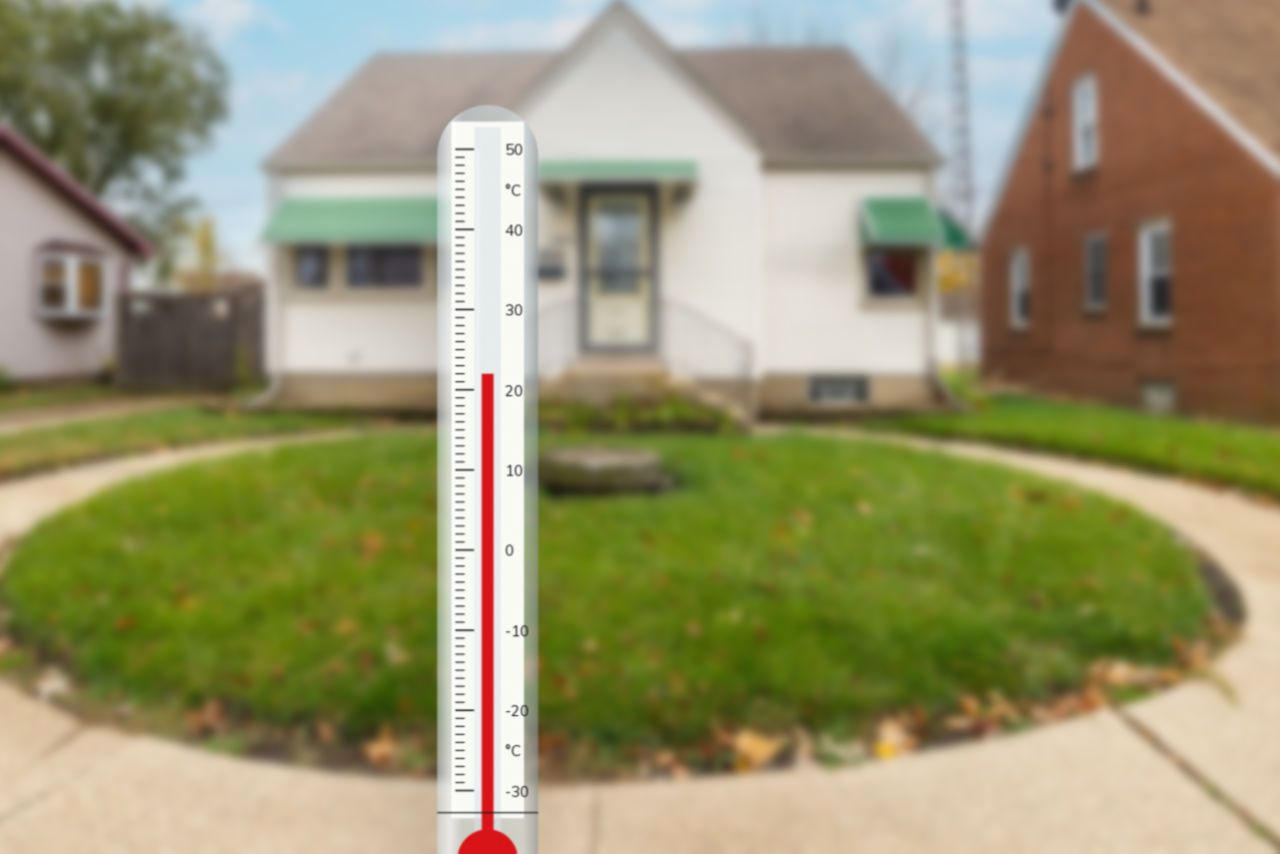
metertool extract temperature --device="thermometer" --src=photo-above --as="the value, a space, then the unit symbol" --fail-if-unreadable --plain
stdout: 22 °C
